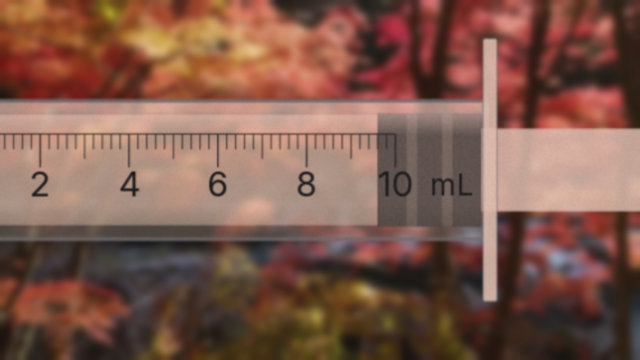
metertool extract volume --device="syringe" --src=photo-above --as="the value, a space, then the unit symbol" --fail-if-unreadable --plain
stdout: 9.6 mL
